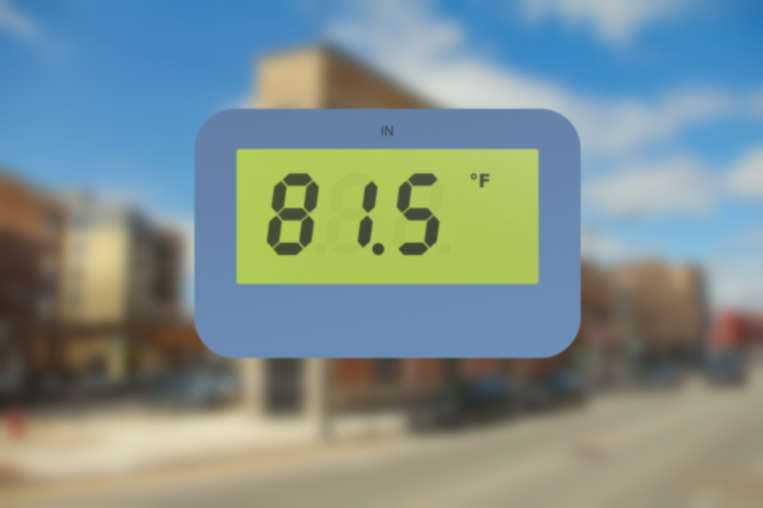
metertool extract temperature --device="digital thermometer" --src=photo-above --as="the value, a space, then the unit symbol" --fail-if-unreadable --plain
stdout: 81.5 °F
